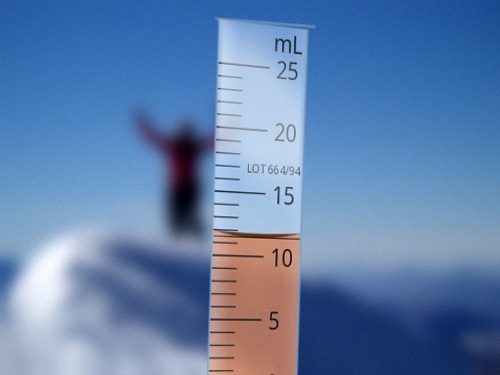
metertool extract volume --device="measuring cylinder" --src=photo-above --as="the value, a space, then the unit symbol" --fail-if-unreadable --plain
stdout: 11.5 mL
